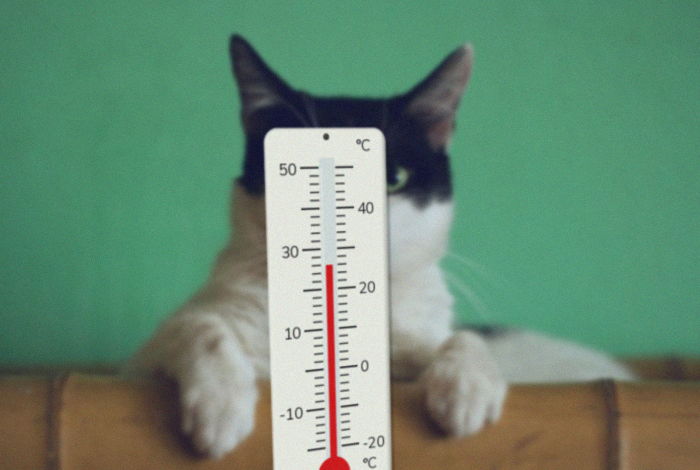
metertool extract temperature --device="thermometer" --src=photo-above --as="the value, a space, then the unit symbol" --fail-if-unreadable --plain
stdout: 26 °C
